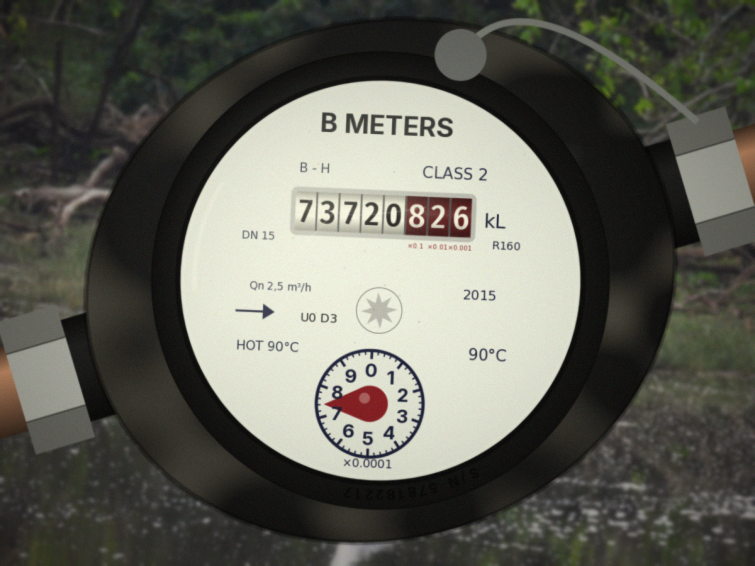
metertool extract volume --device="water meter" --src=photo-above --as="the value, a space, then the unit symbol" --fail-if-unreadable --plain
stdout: 73720.8267 kL
